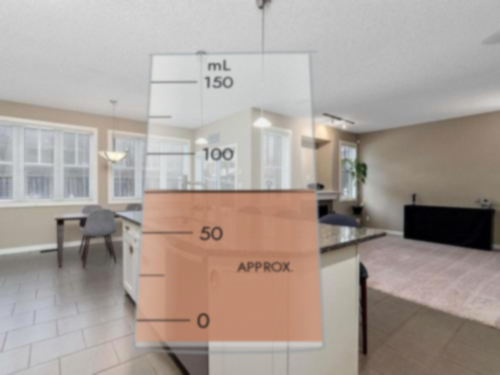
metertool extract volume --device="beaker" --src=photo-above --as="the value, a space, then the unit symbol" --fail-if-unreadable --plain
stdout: 75 mL
